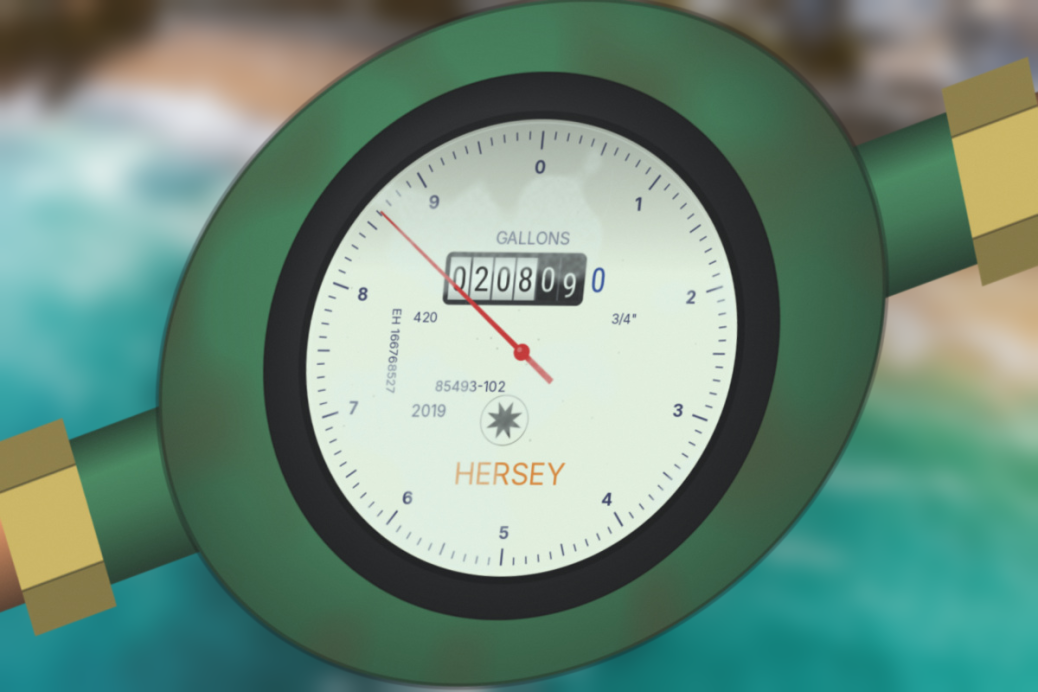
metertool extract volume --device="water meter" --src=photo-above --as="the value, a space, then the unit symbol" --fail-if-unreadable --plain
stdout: 208088.6 gal
